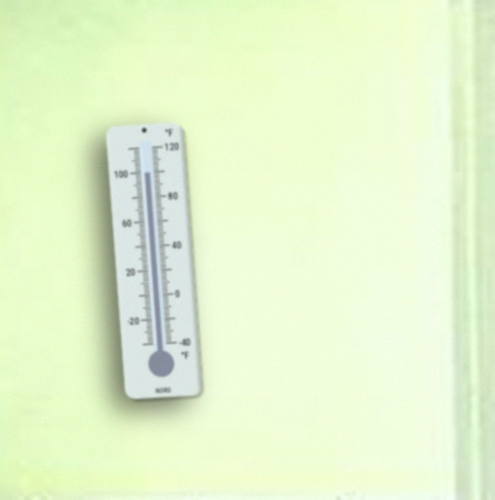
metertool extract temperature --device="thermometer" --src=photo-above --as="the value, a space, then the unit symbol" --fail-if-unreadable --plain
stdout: 100 °F
